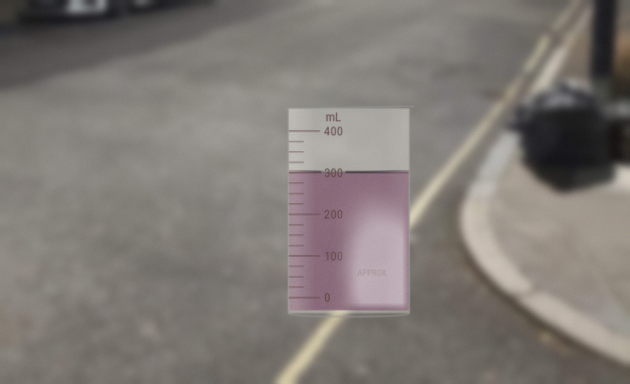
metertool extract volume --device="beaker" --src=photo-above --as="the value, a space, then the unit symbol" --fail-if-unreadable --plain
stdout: 300 mL
